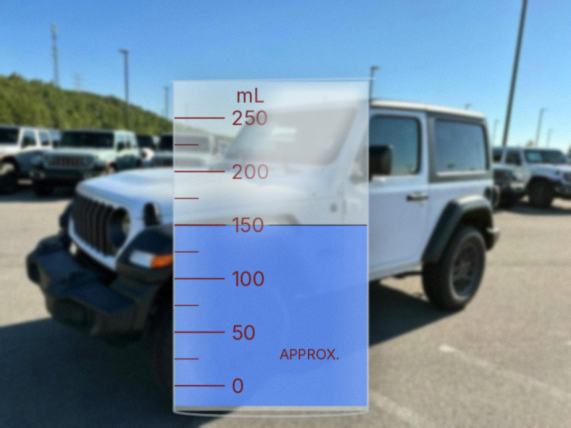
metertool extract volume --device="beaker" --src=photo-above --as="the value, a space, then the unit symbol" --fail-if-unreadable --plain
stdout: 150 mL
